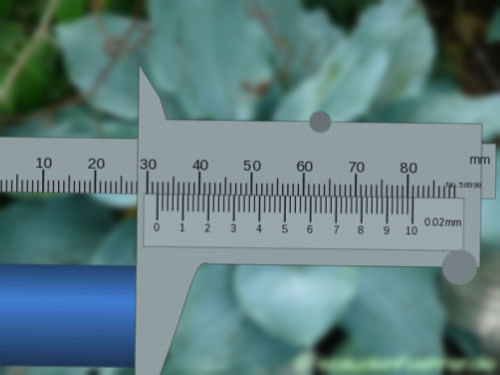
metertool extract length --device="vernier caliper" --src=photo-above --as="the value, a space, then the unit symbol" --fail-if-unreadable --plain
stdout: 32.0 mm
